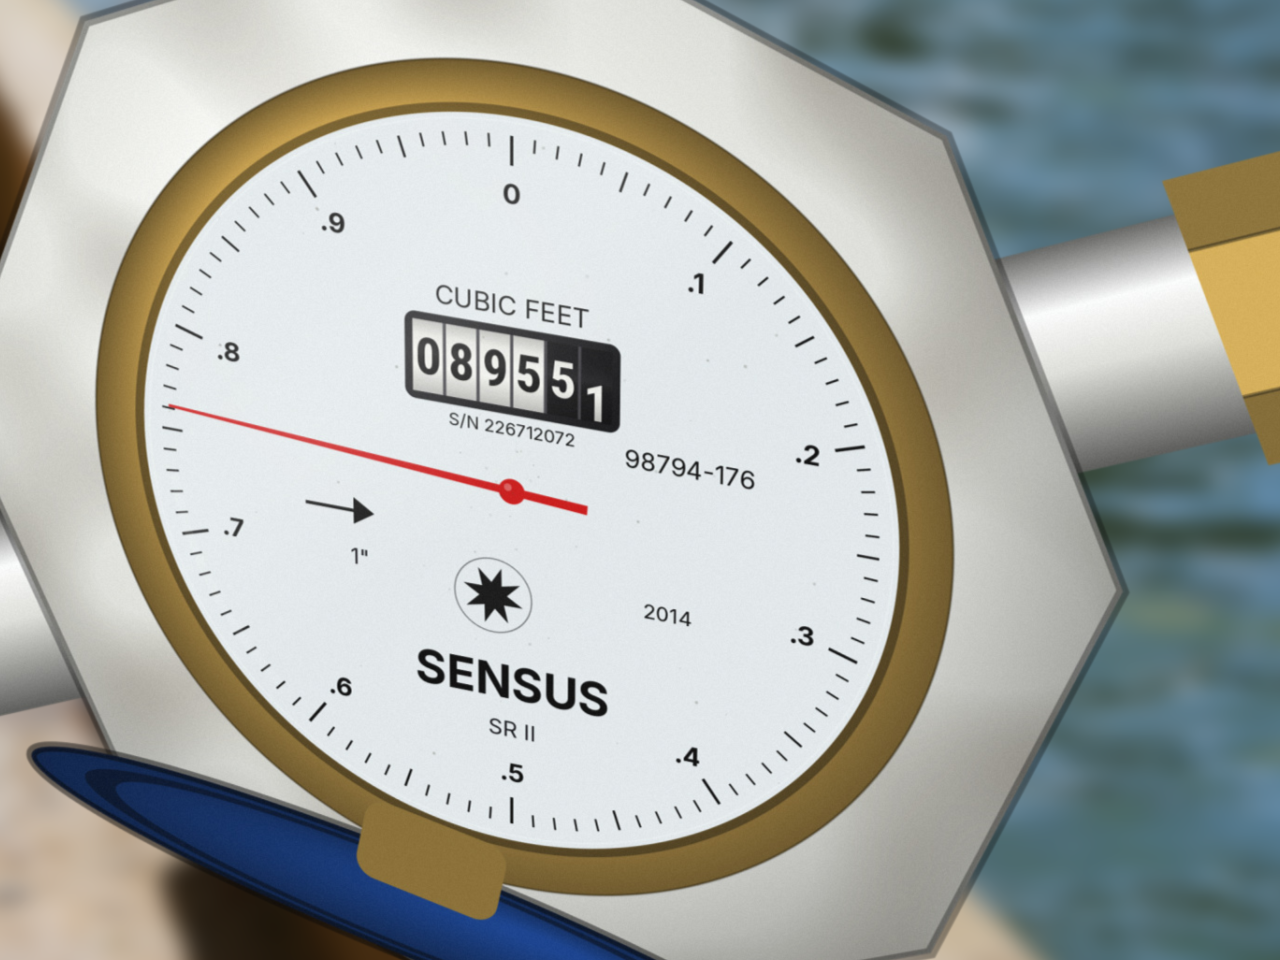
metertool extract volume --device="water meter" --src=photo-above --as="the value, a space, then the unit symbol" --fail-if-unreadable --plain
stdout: 89550.76 ft³
